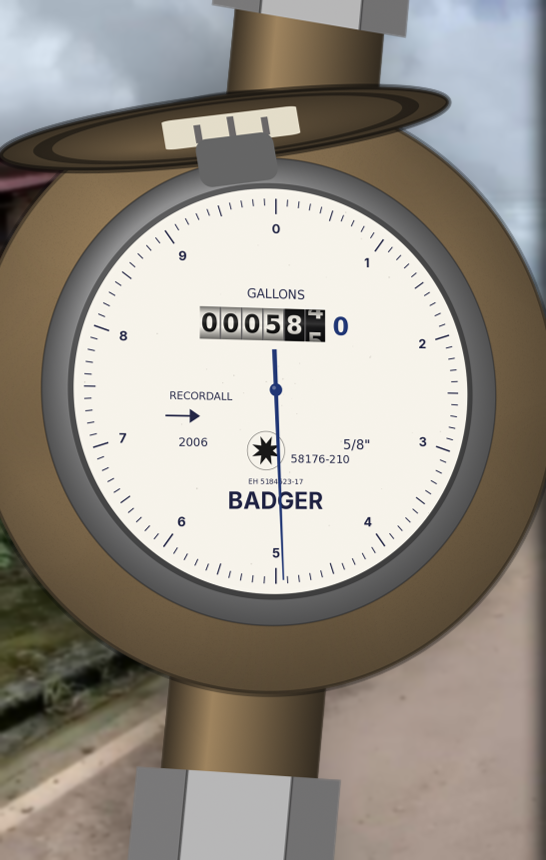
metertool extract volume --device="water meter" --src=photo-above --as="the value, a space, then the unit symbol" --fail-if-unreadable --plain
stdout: 5844.9 gal
